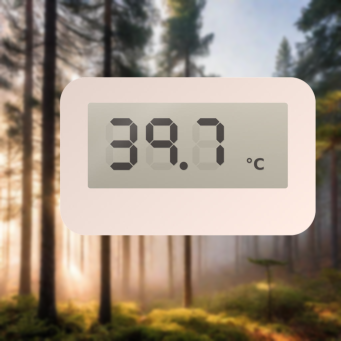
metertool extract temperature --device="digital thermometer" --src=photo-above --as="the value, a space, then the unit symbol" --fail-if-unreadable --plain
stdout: 39.7 °C
